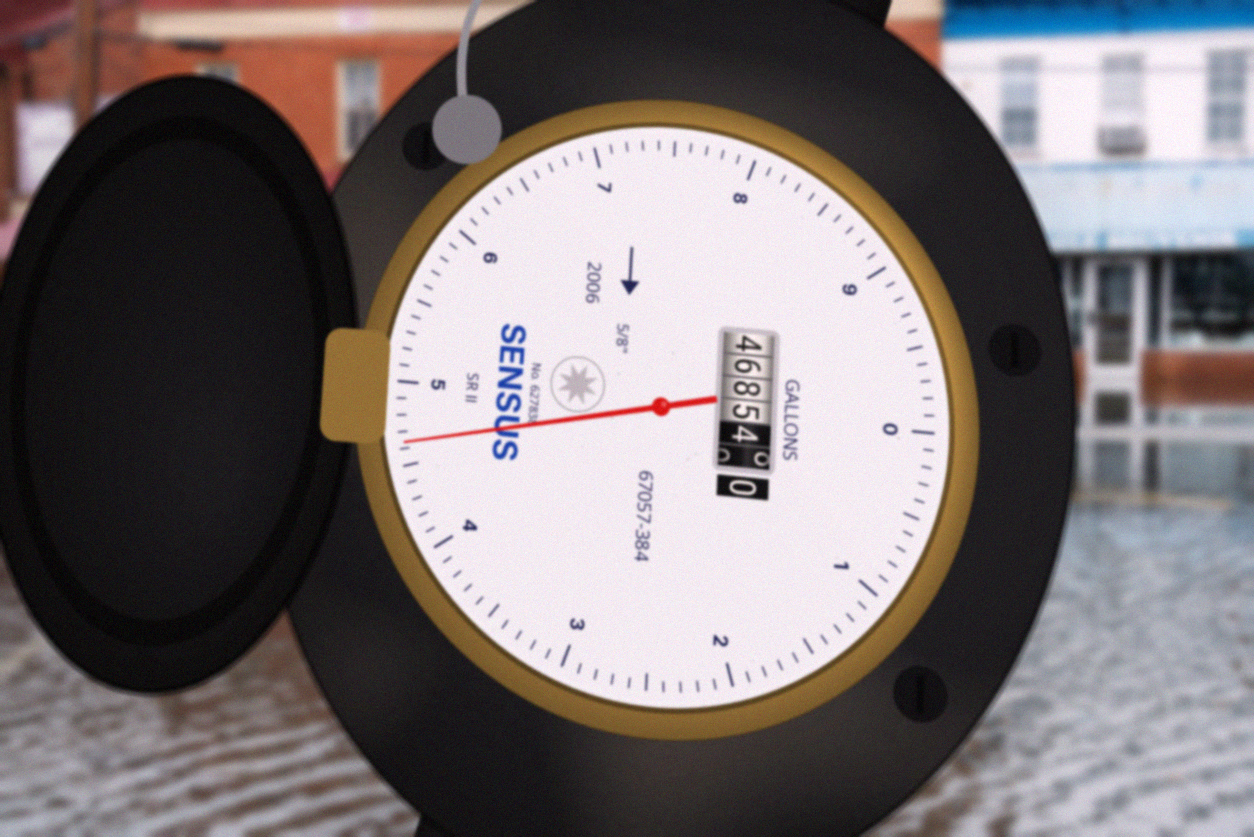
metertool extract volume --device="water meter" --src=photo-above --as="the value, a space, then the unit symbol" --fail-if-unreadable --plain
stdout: 4685484.6 gal
